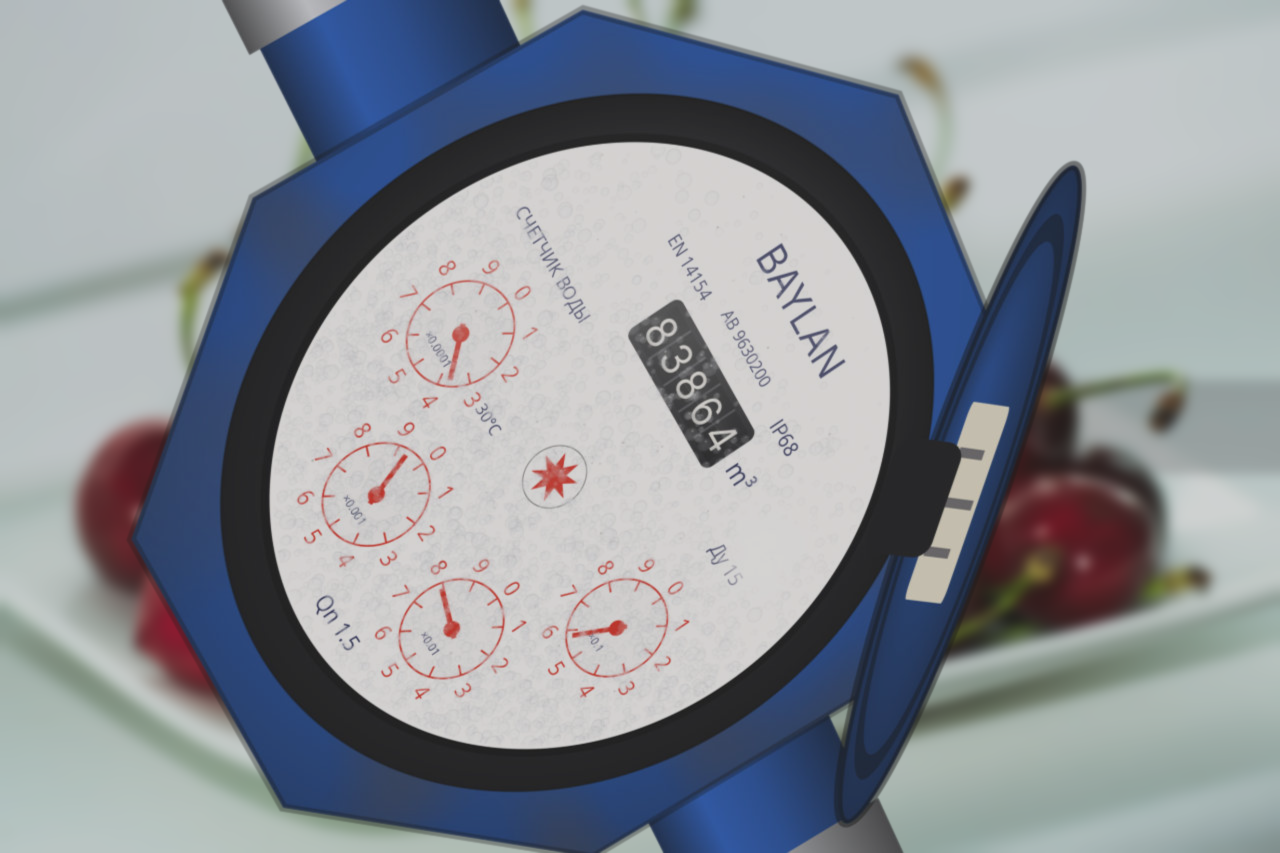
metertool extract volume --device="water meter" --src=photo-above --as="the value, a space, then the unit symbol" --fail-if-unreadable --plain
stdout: 83864.5793 m³
